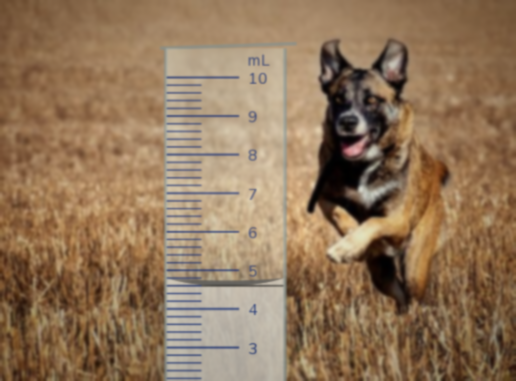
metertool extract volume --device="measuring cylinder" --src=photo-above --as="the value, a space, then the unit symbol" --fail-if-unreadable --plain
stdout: 4.6 mL
